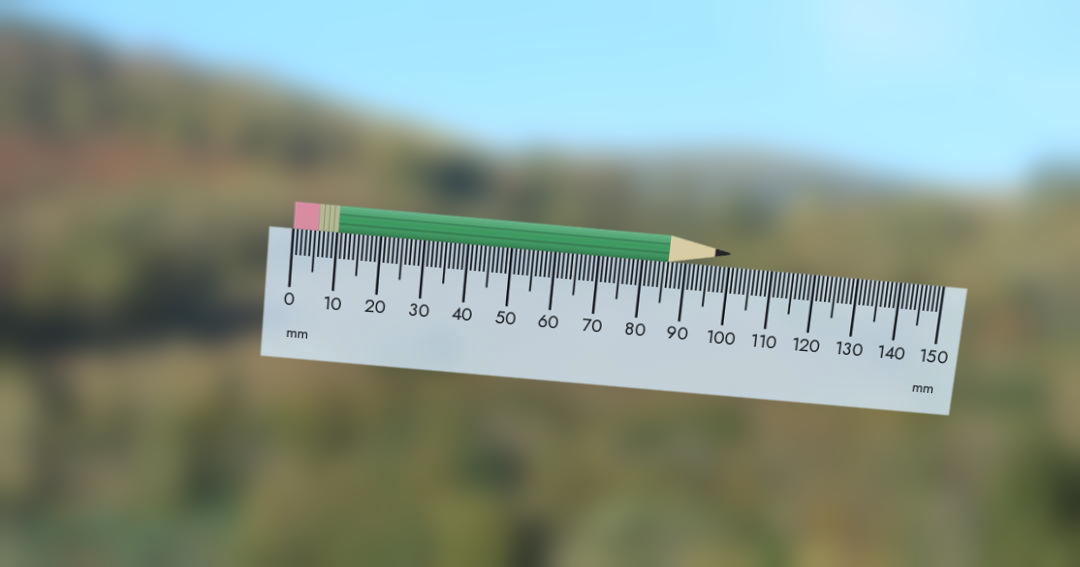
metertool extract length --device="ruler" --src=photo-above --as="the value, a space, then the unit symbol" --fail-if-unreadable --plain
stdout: 100 mm
